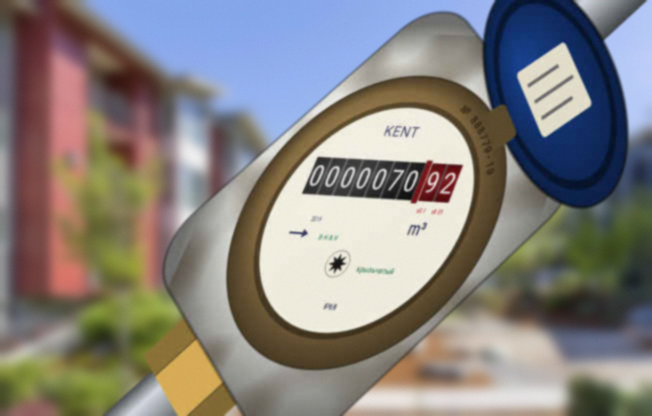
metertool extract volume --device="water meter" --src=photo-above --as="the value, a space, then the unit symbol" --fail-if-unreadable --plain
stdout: 70.92 m³
